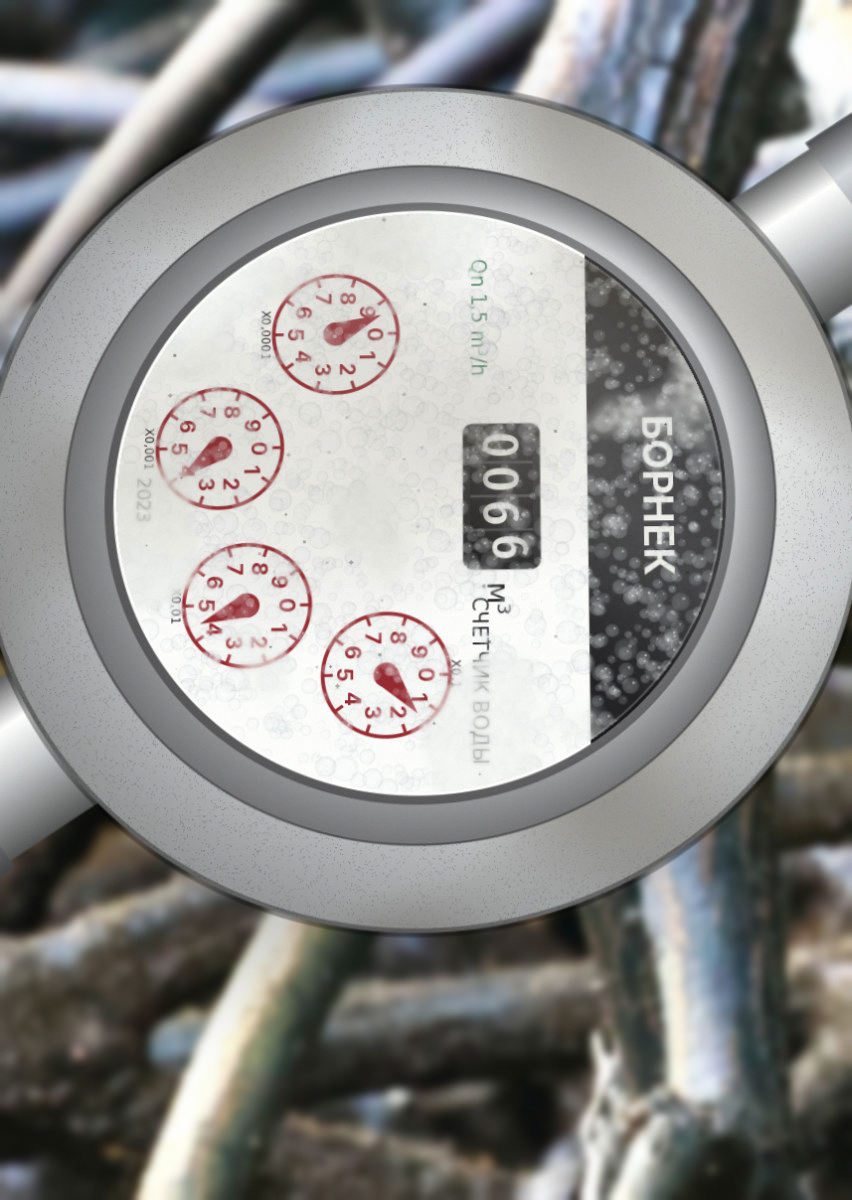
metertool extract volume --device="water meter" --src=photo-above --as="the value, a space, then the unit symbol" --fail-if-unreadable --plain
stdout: 66.1439 m³
